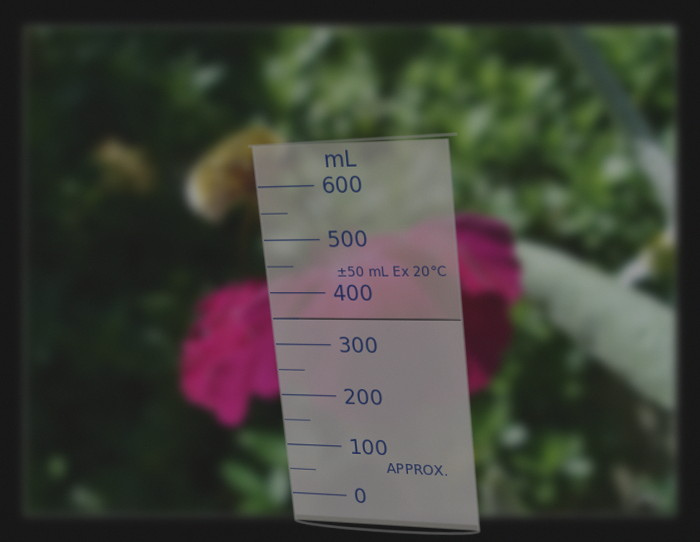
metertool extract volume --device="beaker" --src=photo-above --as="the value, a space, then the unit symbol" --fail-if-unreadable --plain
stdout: 350 mL
